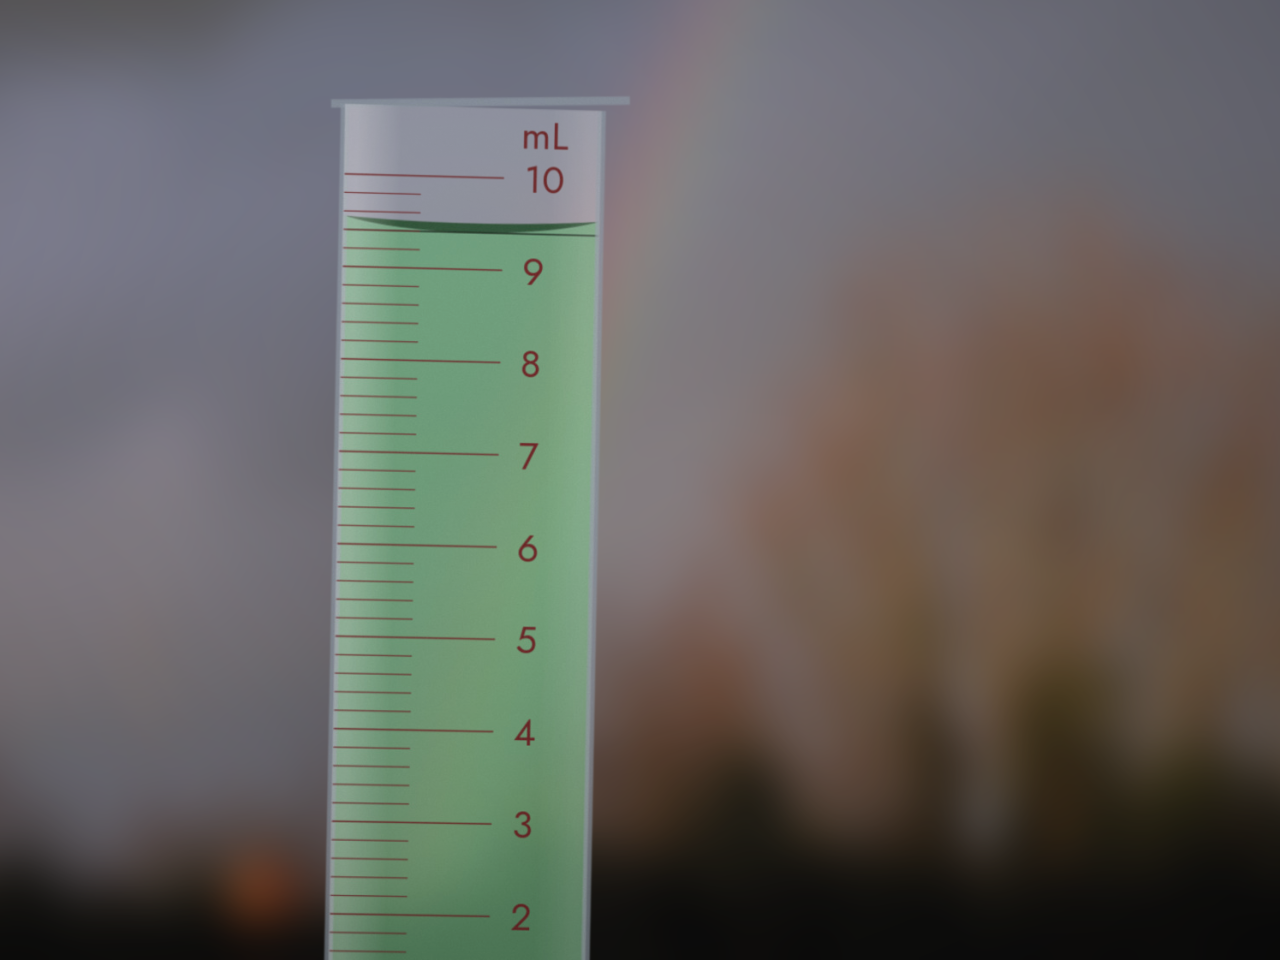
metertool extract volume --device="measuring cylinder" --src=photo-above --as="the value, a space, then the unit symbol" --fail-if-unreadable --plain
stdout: 9.4 mL
